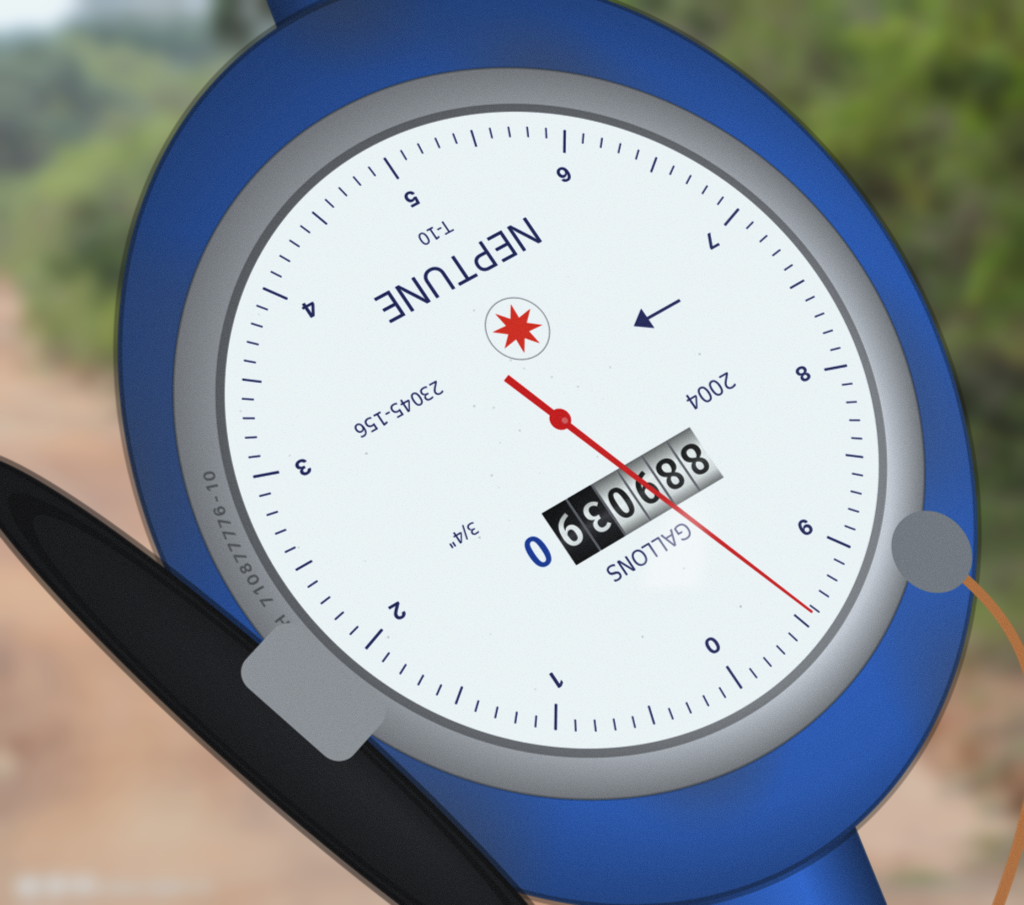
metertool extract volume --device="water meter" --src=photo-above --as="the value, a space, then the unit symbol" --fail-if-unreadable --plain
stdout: 8890389.4 gal
